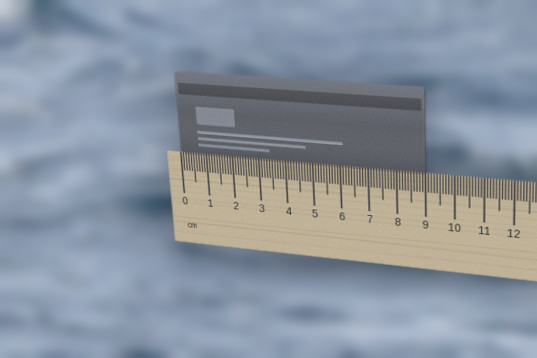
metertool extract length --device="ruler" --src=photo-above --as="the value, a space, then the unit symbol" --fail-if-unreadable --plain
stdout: 9 cm
